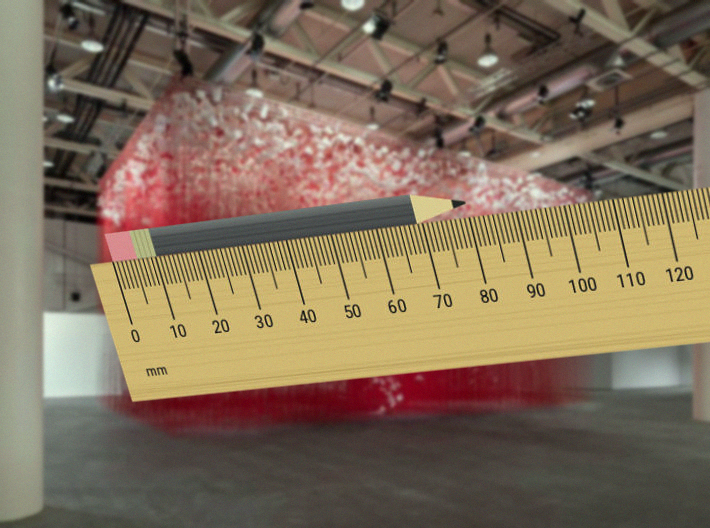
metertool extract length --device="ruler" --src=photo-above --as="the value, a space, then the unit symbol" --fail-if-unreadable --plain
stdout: 80 mm
